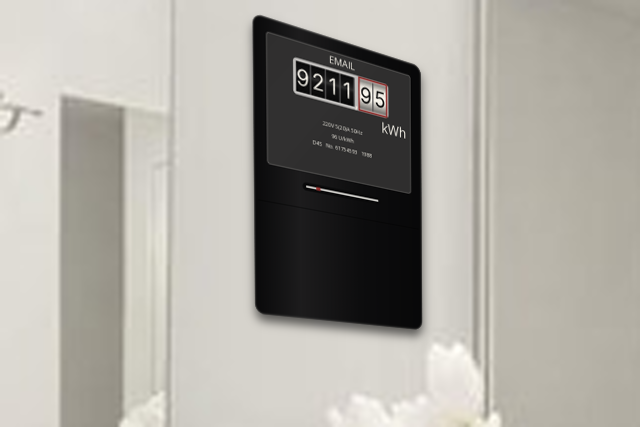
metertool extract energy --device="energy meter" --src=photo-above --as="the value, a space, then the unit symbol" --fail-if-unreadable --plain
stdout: 9211.95 kWh
